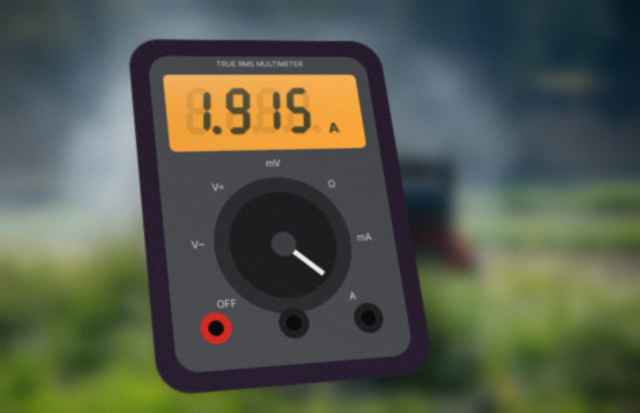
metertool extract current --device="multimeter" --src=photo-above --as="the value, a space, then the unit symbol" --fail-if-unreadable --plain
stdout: 1.915 A
